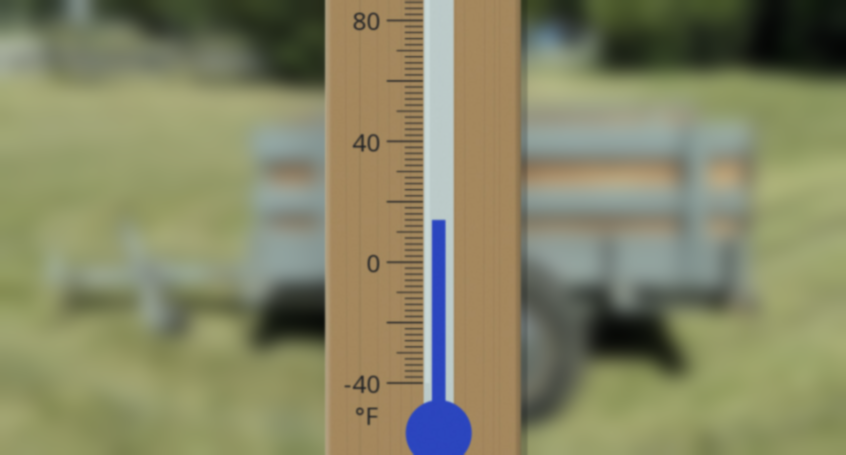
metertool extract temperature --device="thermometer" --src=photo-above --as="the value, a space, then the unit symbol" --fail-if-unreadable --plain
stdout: 14 °F
